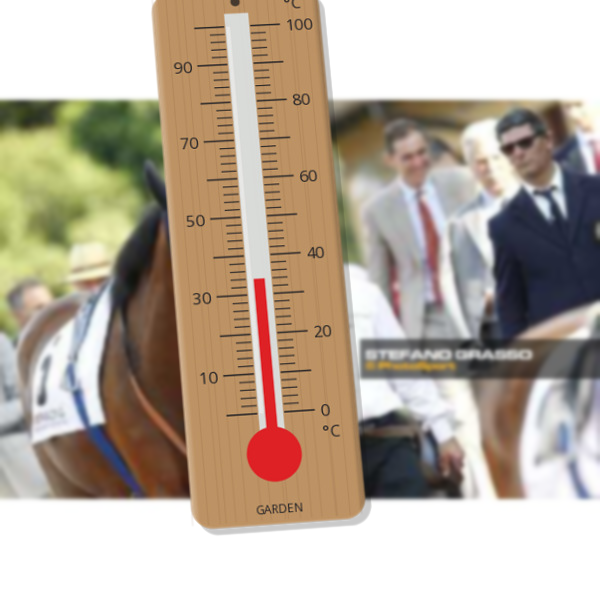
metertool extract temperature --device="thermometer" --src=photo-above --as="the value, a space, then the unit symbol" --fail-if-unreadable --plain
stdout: 34 °C
